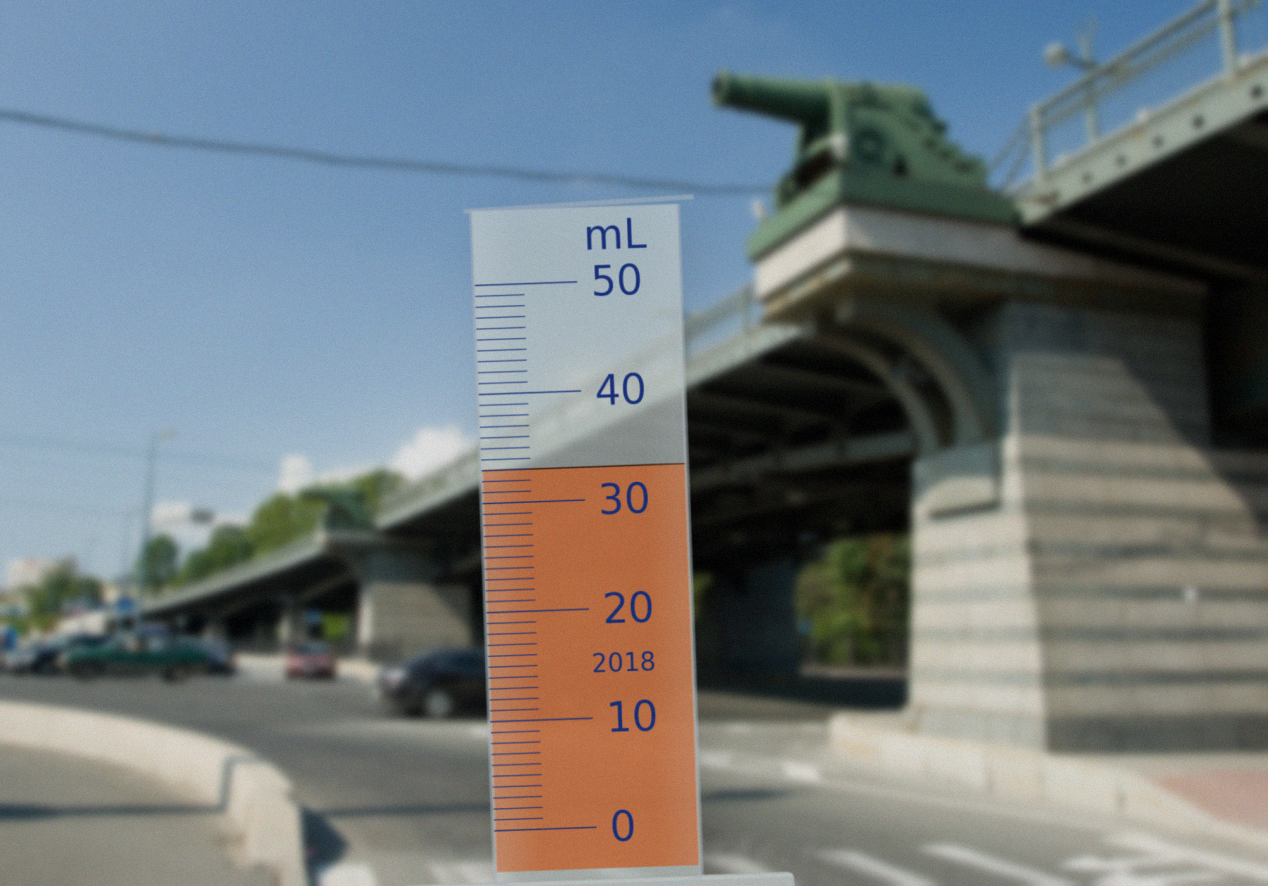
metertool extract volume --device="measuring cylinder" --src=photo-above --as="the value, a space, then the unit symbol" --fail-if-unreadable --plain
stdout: 33 mL
